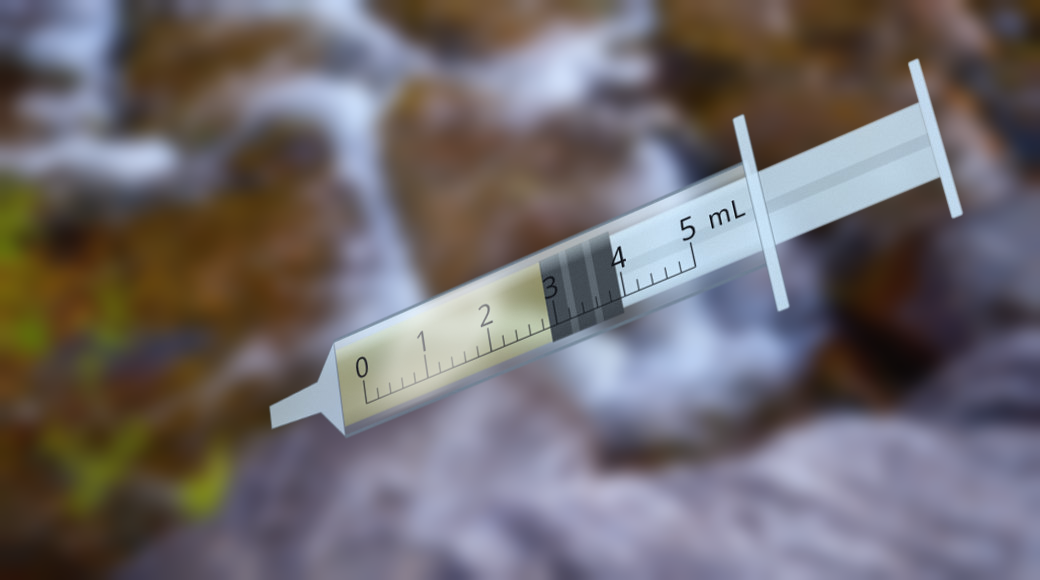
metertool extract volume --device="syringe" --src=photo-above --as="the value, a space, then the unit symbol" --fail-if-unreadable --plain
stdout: 2.9 mL
